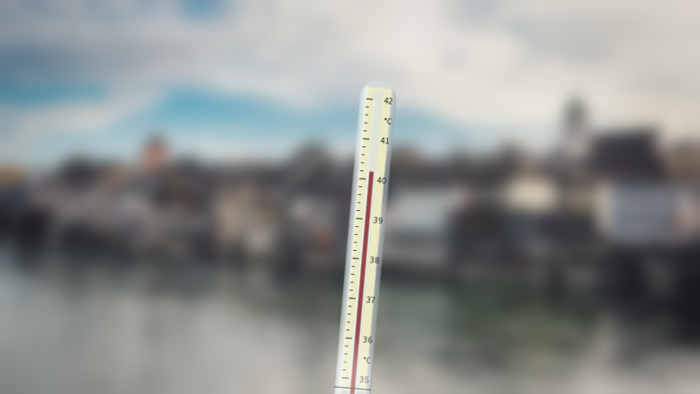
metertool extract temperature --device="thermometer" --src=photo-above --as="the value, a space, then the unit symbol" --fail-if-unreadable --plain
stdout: 40.2 °C
